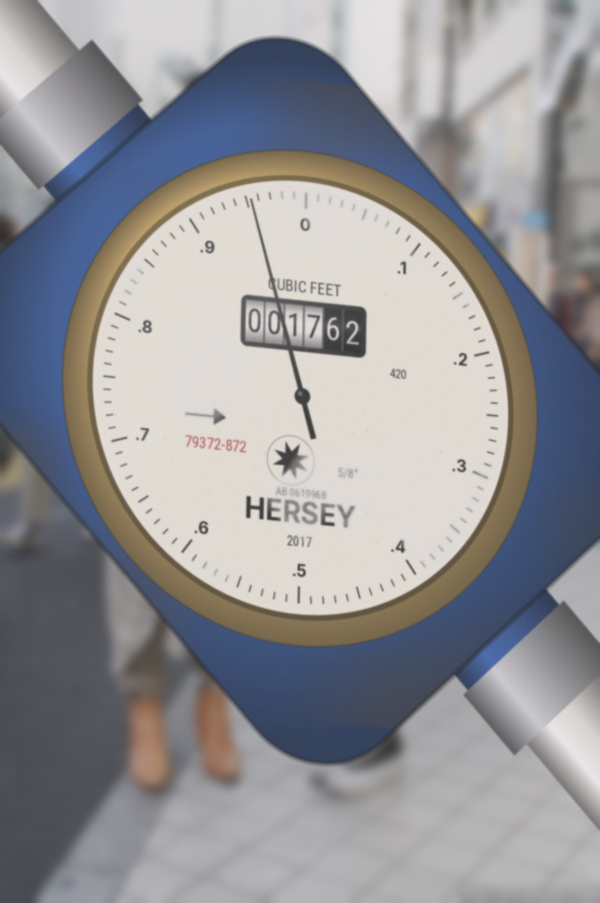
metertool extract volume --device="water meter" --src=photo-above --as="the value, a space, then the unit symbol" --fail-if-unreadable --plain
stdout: 1761.95 ft³
